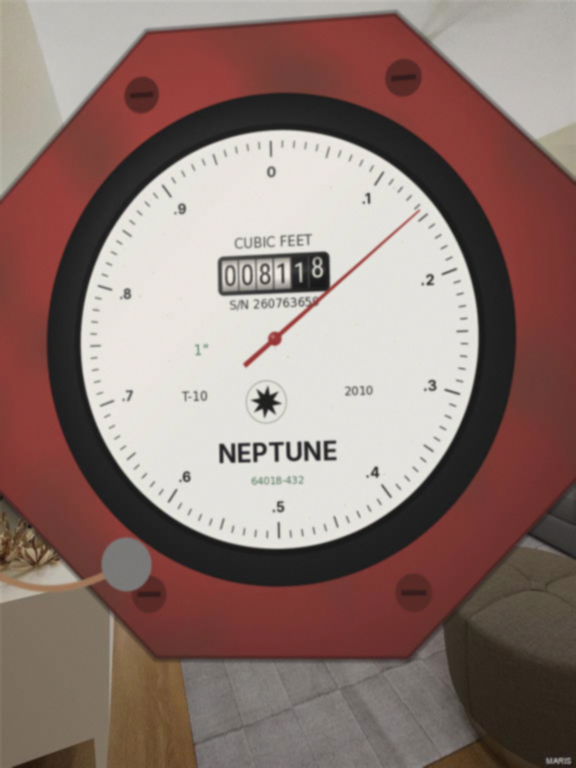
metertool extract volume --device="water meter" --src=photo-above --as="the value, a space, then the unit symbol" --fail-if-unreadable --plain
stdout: 8118.14 ft³
